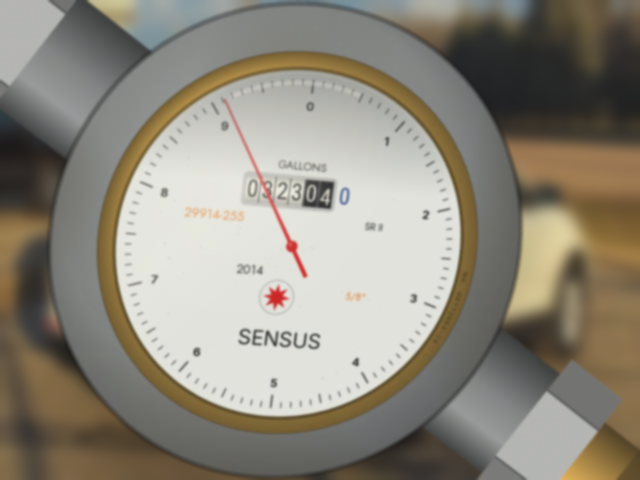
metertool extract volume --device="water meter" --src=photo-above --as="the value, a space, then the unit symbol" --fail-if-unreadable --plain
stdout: 323039.1 gal
